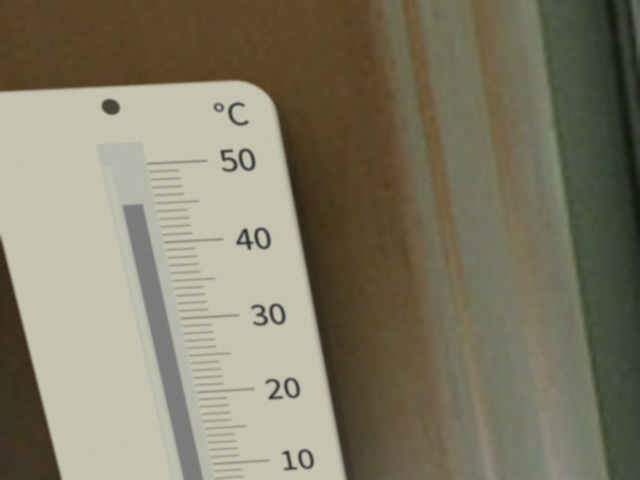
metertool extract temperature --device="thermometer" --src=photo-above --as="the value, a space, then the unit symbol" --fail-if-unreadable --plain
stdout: 45 °C
